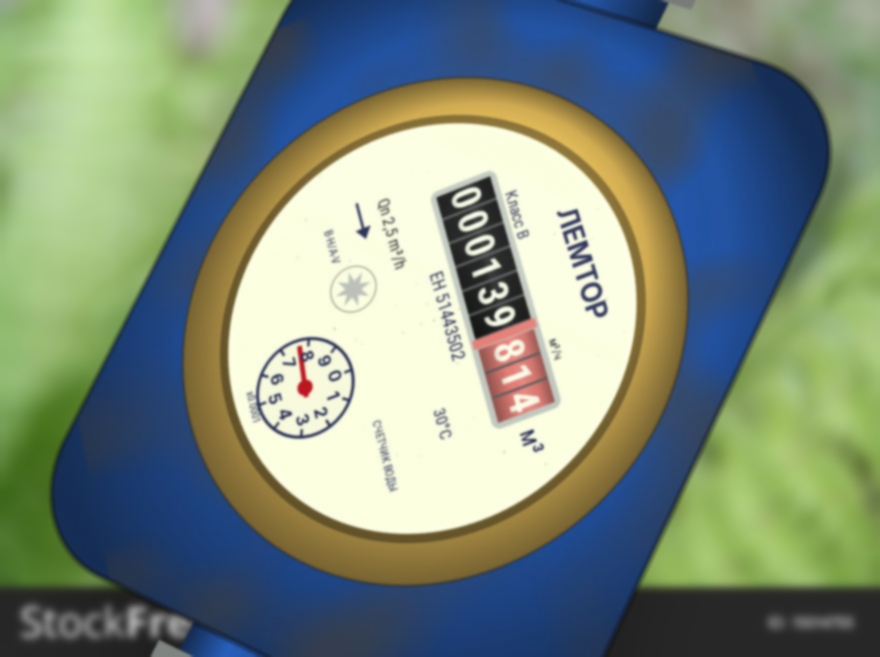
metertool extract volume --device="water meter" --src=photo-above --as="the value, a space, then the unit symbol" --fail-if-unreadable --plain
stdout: 139.8147 m³
